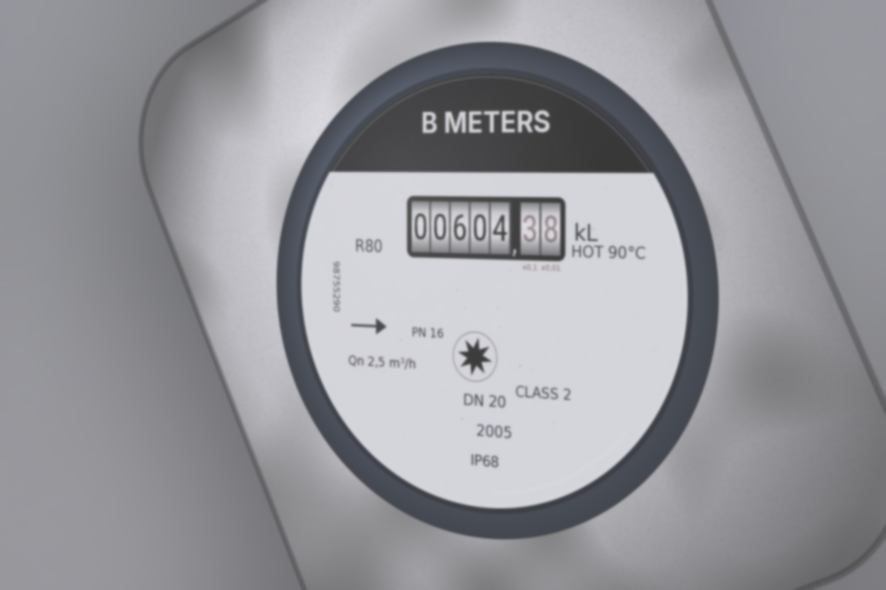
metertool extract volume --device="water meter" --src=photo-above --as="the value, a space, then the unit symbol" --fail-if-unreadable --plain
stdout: 604.38 kL
